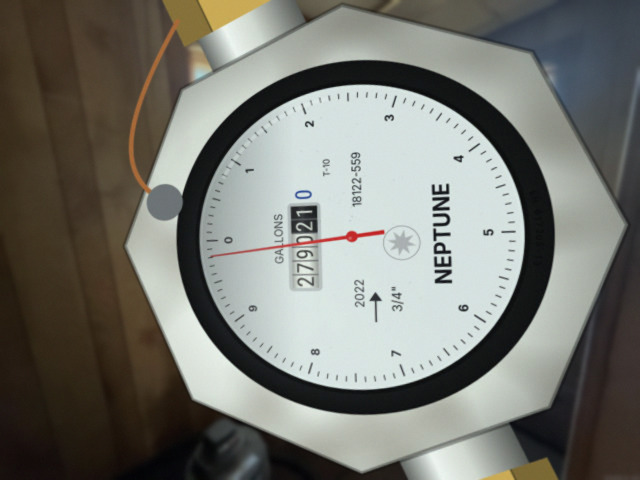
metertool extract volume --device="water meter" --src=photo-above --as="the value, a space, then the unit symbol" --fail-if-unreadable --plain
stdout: 2790209.8 gal
